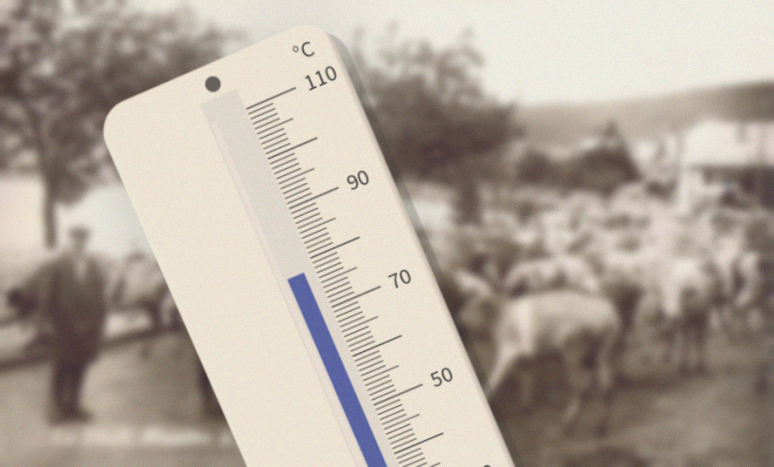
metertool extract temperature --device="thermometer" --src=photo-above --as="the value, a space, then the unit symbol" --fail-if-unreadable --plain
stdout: 78 °C
